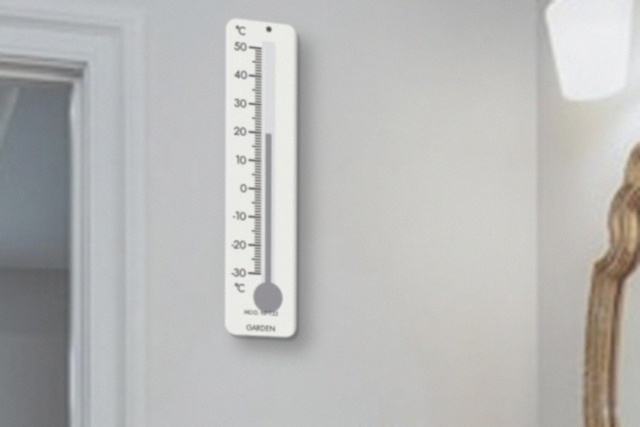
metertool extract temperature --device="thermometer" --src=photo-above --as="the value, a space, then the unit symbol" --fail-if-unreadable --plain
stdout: 20 °C
